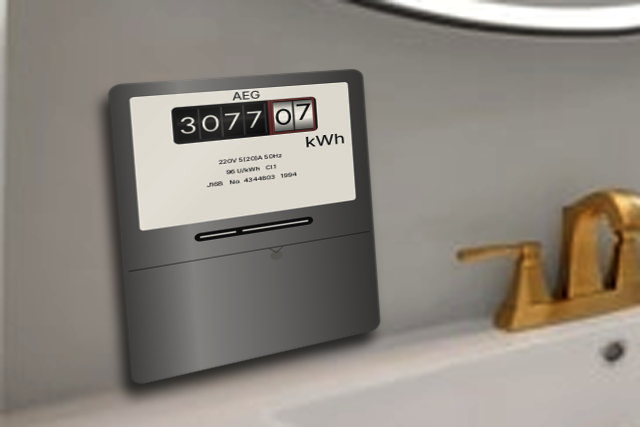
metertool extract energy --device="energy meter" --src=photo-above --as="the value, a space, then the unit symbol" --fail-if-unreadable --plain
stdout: 3077.07 kWh
